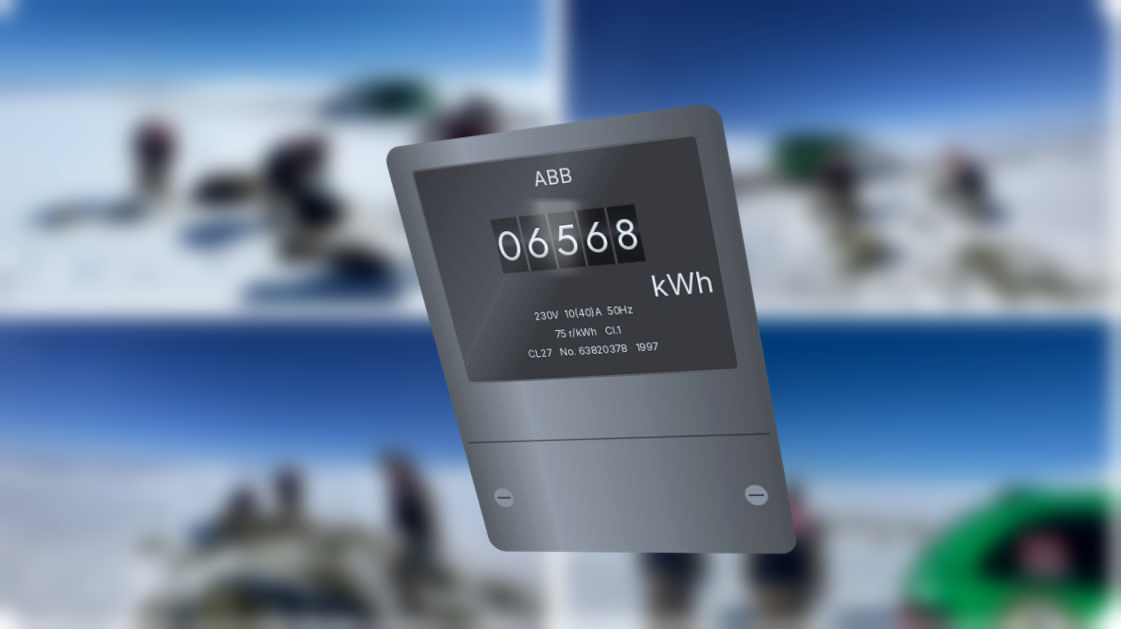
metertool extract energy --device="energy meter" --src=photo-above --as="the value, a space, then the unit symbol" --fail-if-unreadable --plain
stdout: 6568 kWh
